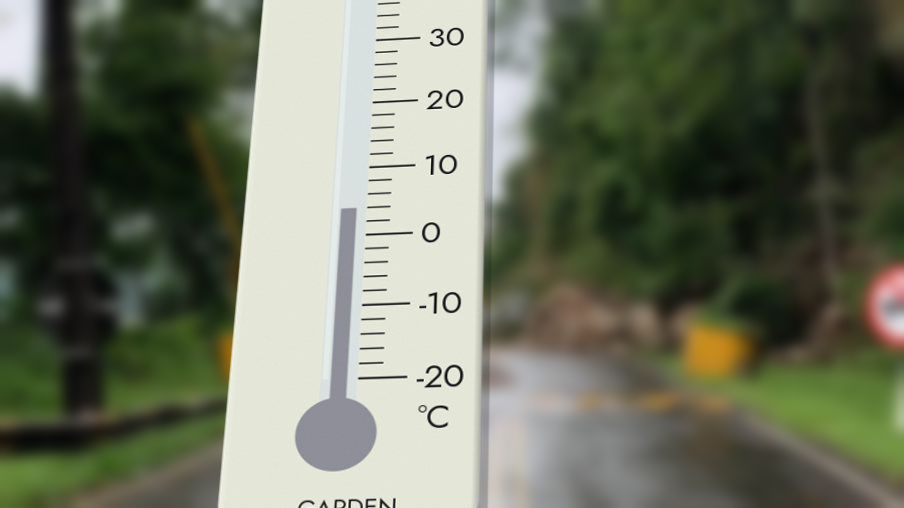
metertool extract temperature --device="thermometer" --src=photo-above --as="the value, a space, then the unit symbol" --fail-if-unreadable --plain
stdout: 4 °C
